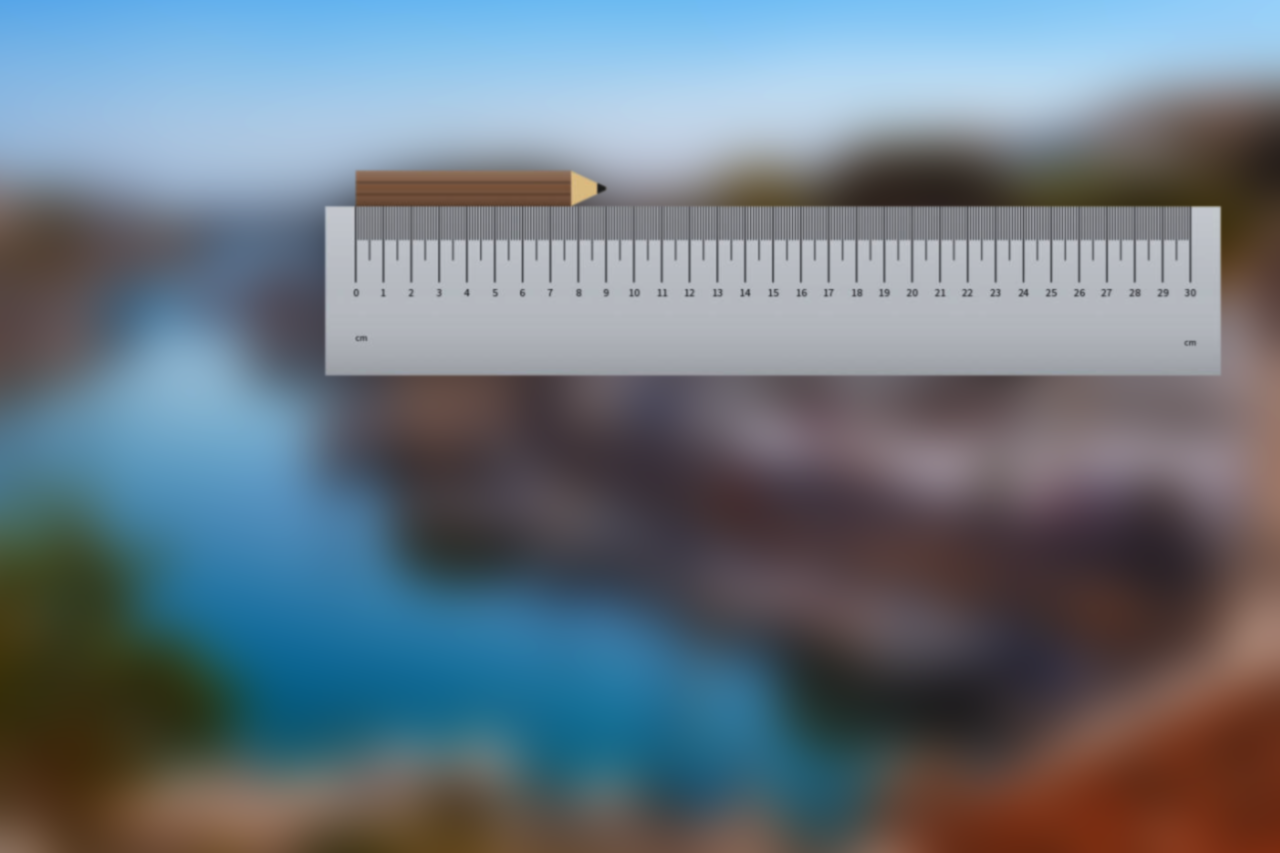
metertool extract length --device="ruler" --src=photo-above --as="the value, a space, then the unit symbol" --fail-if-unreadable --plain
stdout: 9 cm
